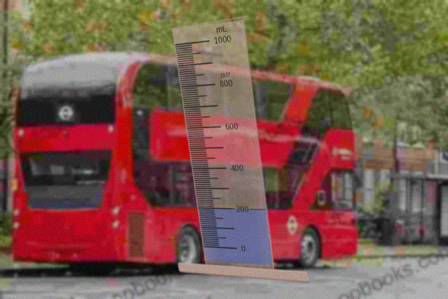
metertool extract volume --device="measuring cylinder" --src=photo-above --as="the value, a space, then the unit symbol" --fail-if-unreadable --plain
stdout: 200 mL
